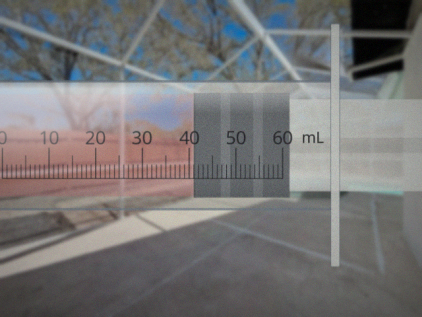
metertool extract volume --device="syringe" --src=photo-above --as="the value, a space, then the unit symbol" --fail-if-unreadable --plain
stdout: 41 mL
